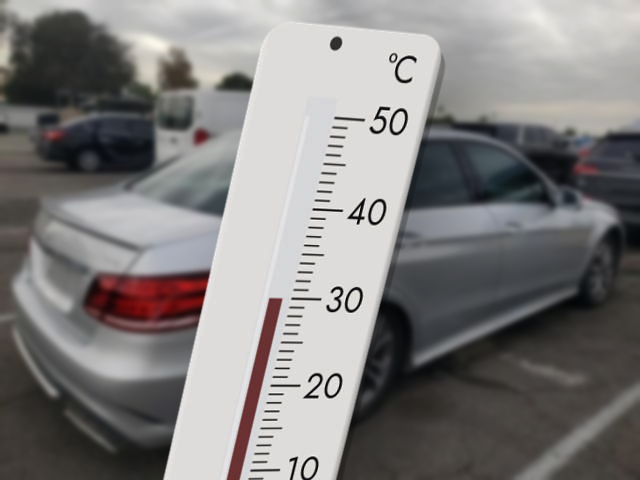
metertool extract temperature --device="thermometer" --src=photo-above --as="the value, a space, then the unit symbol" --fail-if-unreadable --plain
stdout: 30 °C
